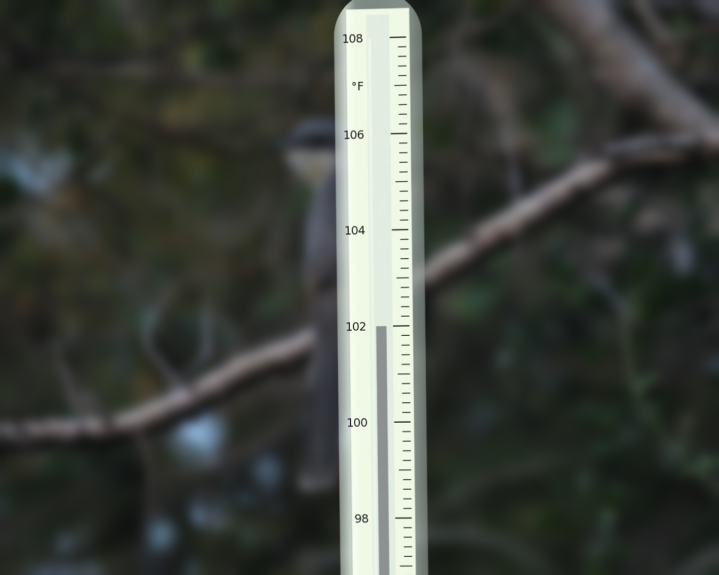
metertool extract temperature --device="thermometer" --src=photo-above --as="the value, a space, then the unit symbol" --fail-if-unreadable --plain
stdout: 102 °F
